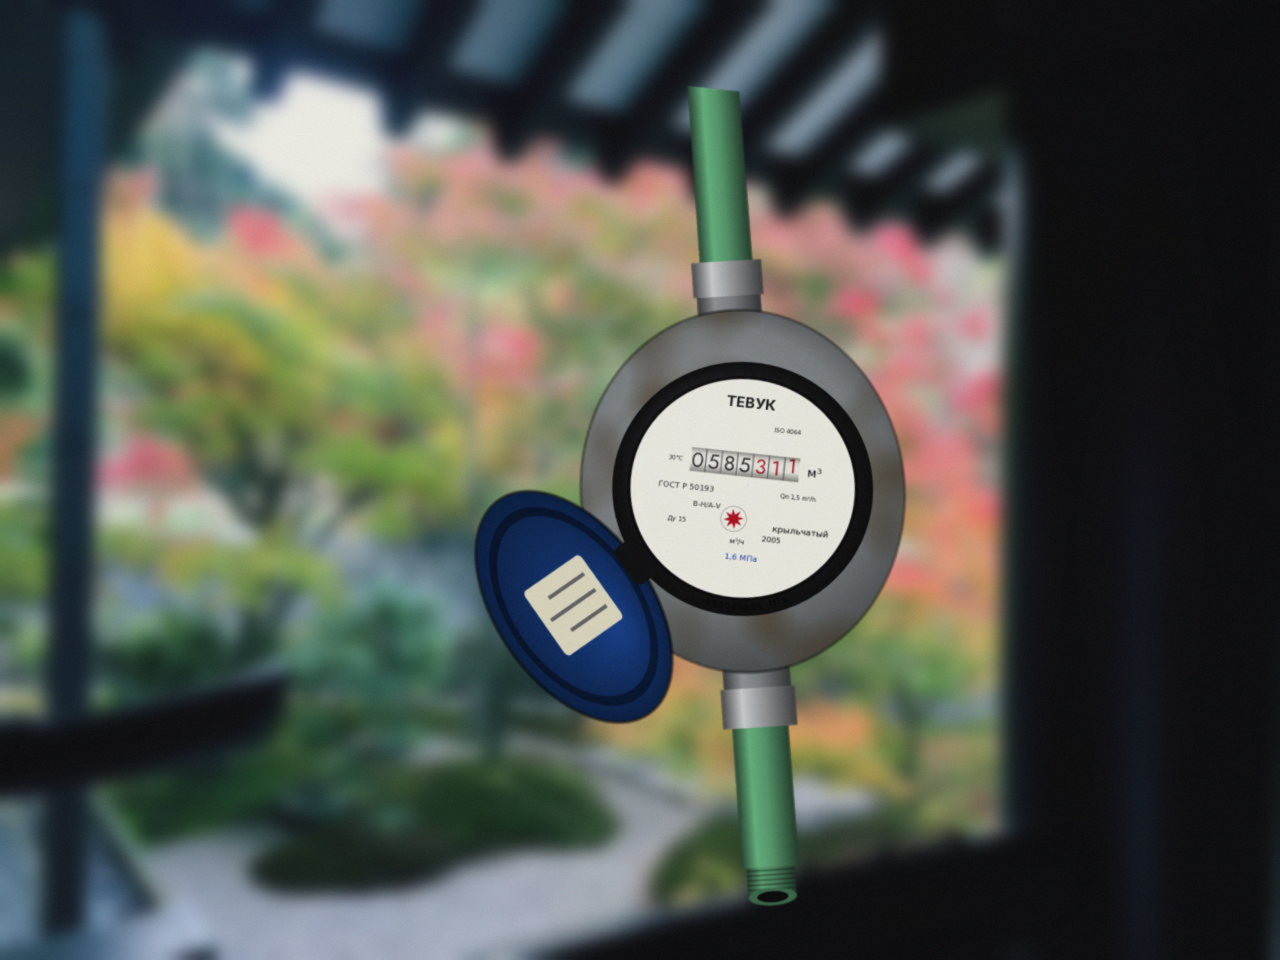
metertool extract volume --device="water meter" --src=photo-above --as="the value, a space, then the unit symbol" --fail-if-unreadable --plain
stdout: 585.311 m³
